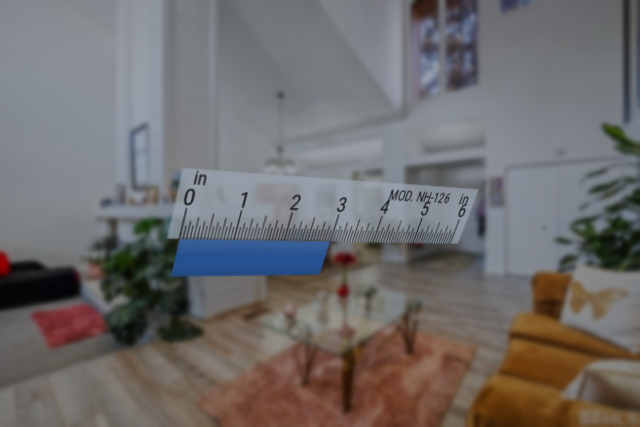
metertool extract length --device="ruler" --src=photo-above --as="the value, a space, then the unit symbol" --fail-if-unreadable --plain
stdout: 3 in
